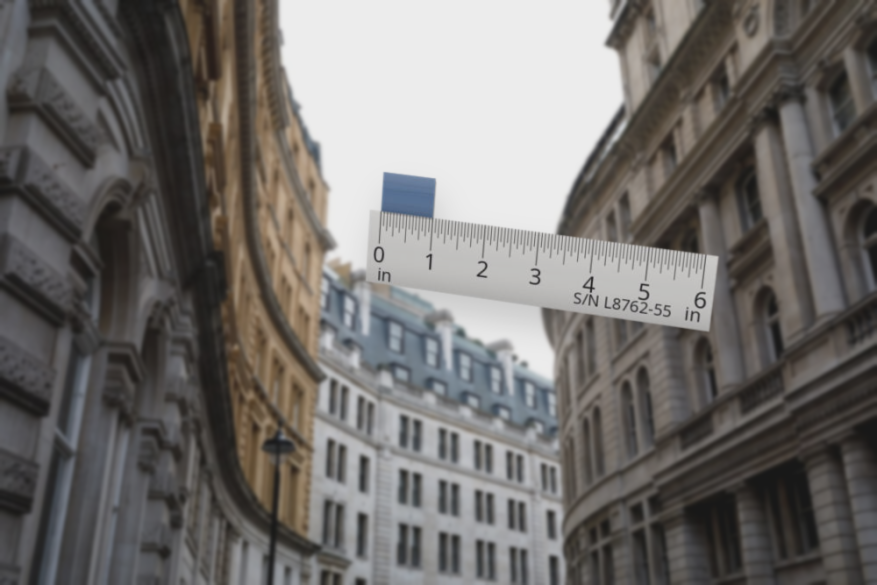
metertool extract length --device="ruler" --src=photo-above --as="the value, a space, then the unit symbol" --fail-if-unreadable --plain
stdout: 1 in
